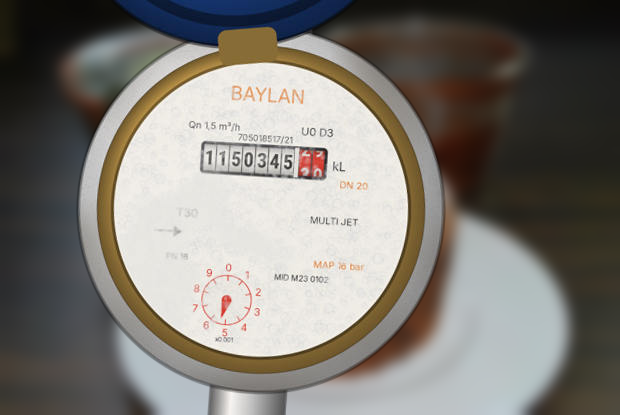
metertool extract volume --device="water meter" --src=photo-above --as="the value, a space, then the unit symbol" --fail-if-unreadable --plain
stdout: 1150345.295 kL
